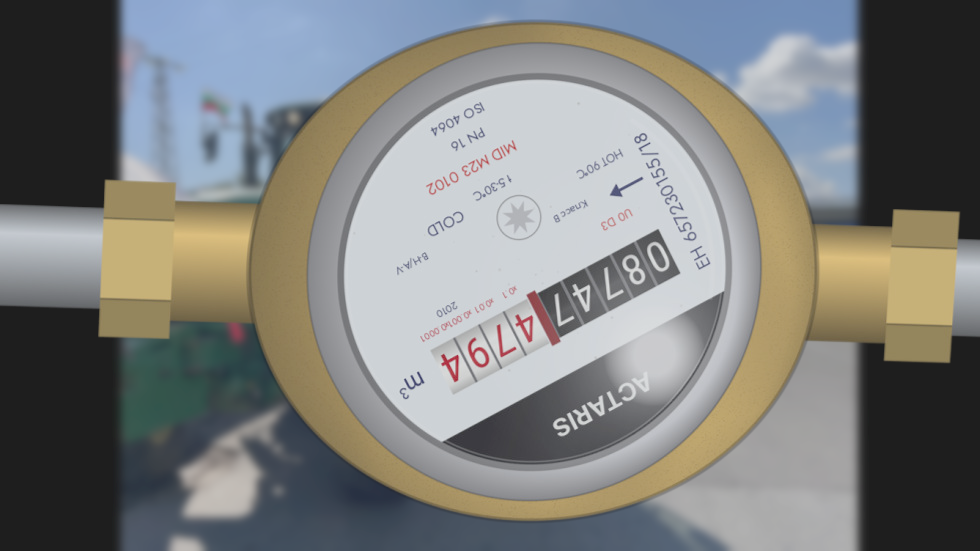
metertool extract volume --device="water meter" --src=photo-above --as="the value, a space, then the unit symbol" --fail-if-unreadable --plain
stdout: 8747.4794 m³
